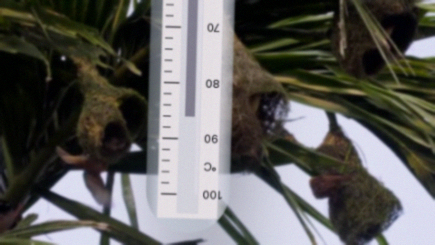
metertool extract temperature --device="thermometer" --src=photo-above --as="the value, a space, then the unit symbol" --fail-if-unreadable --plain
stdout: 86 °C
